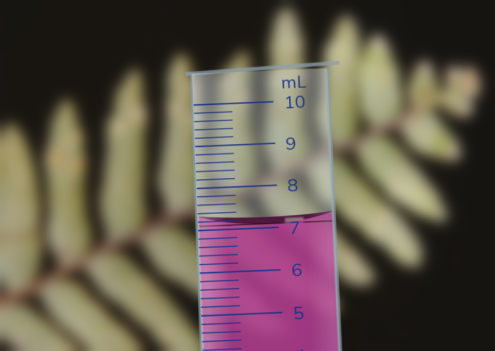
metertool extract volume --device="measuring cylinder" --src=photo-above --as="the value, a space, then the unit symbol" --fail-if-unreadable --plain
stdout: 7.1 mL
